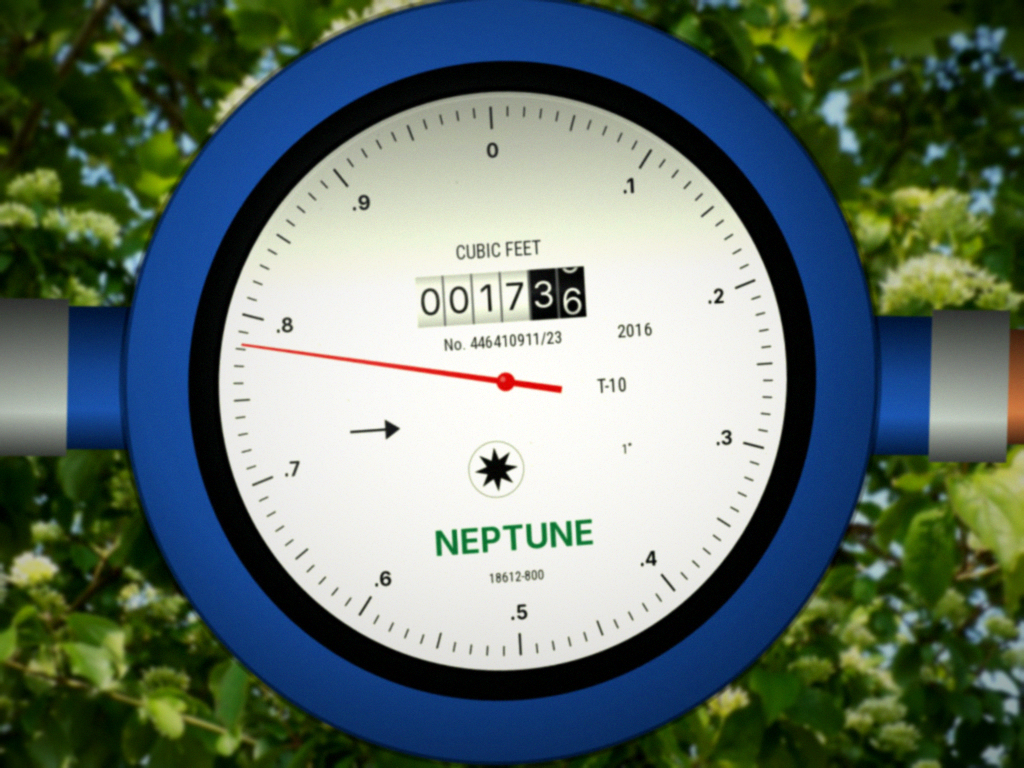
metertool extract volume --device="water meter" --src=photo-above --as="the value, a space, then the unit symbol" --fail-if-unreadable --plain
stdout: 1735.78 ft³
